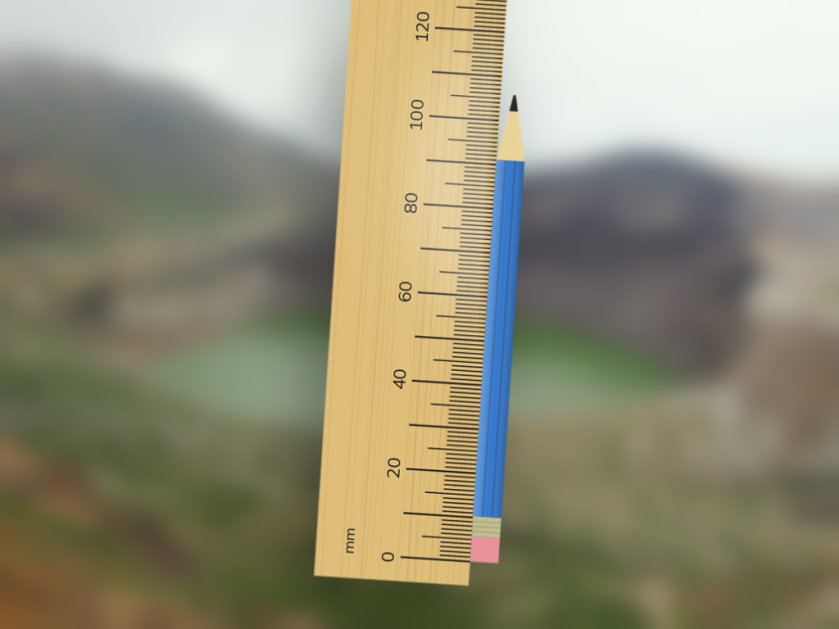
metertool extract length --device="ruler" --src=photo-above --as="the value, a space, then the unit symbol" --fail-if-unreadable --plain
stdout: 106 mm
